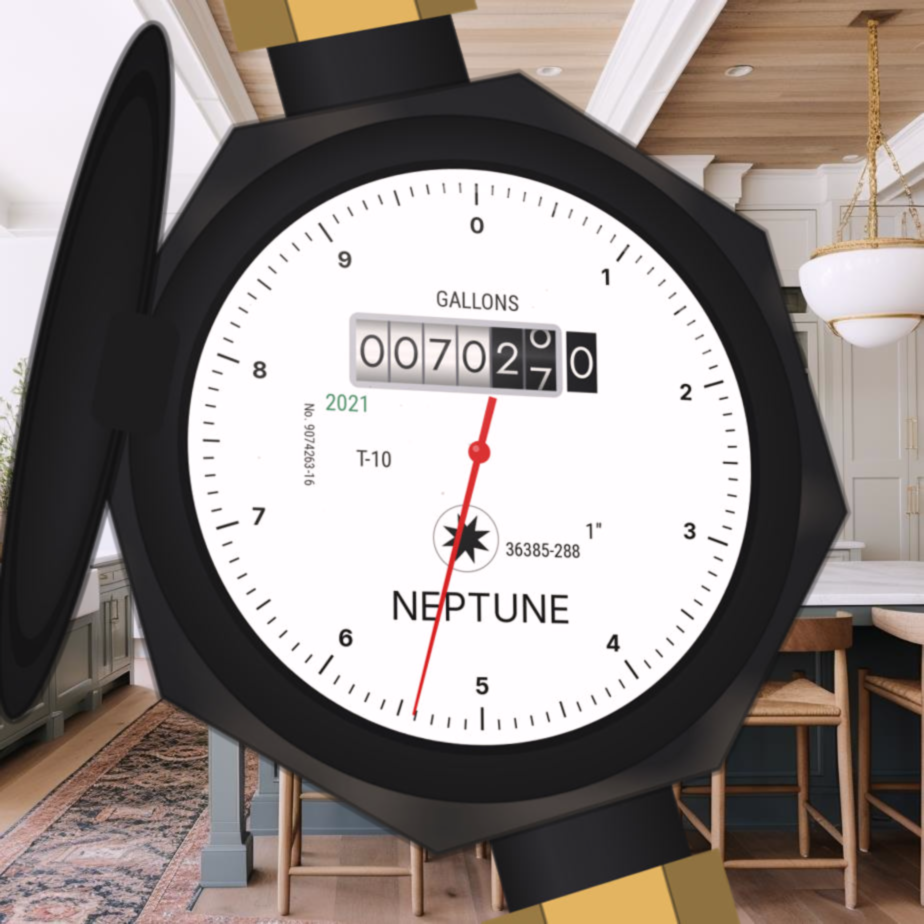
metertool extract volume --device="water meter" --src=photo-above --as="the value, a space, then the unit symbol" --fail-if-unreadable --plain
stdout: 70265.4 gal
